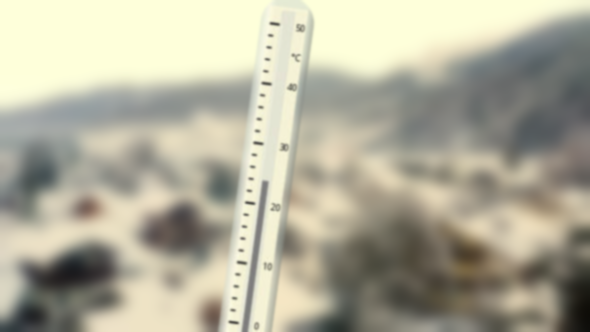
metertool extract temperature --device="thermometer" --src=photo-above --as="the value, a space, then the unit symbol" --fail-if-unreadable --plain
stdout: 24 °C
